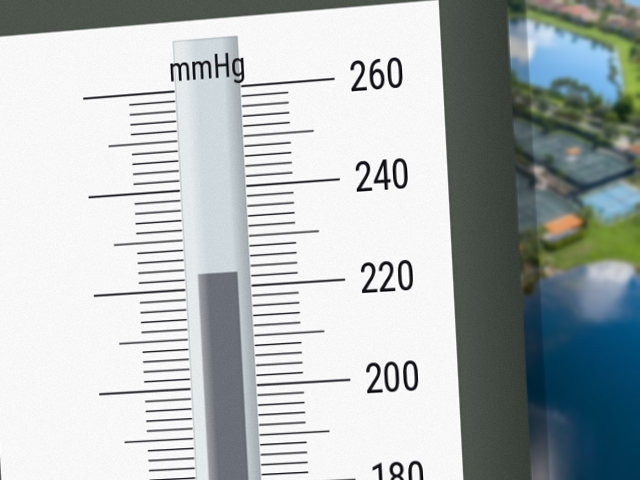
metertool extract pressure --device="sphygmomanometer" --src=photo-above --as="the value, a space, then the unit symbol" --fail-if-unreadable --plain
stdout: 223 mmHg
